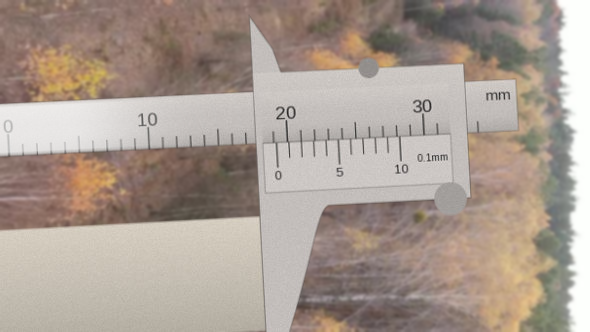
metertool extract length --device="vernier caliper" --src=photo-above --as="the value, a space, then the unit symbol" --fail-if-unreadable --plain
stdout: 19.2 mm
